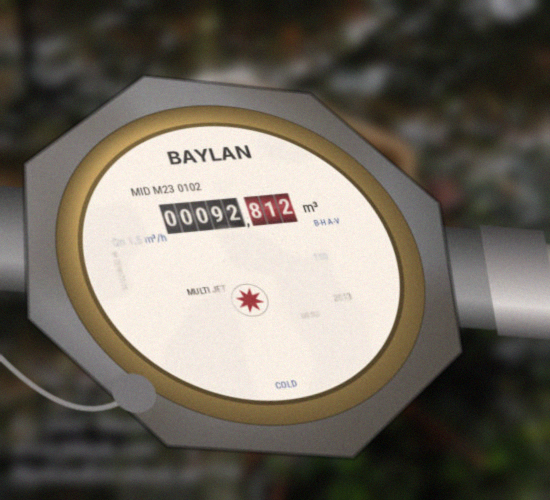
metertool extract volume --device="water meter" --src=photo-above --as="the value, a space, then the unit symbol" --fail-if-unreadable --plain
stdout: 92.812 m³
